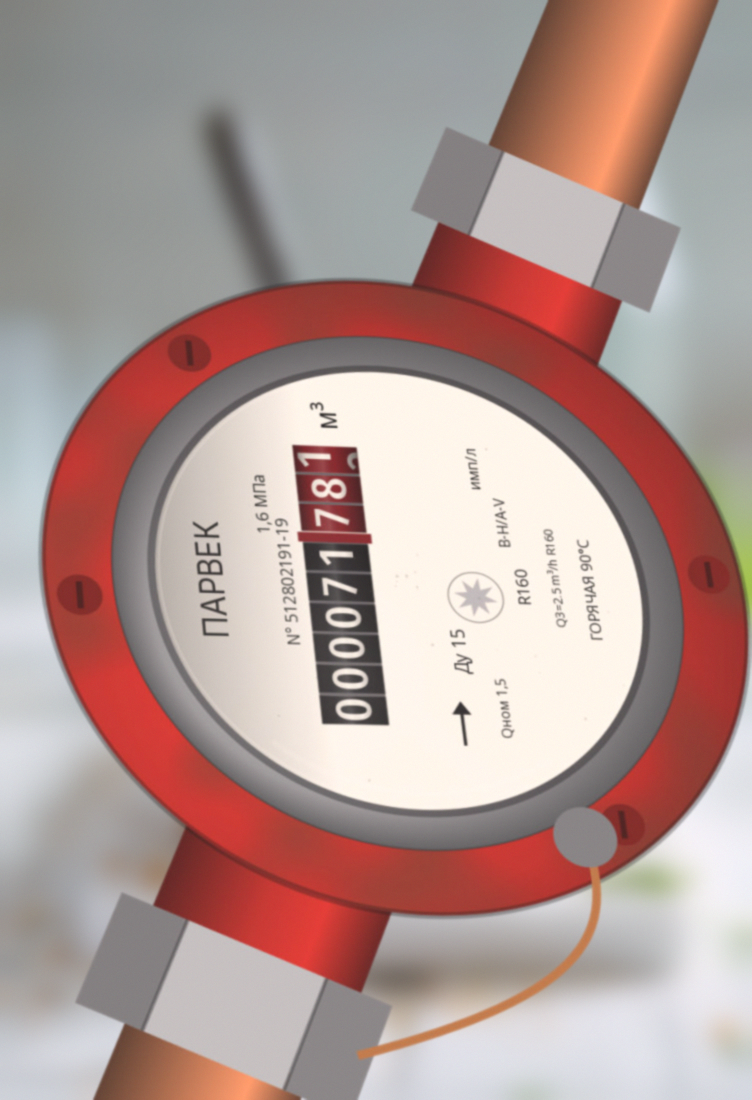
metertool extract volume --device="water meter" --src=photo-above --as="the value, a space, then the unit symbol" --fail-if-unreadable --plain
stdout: 71.781 m³
